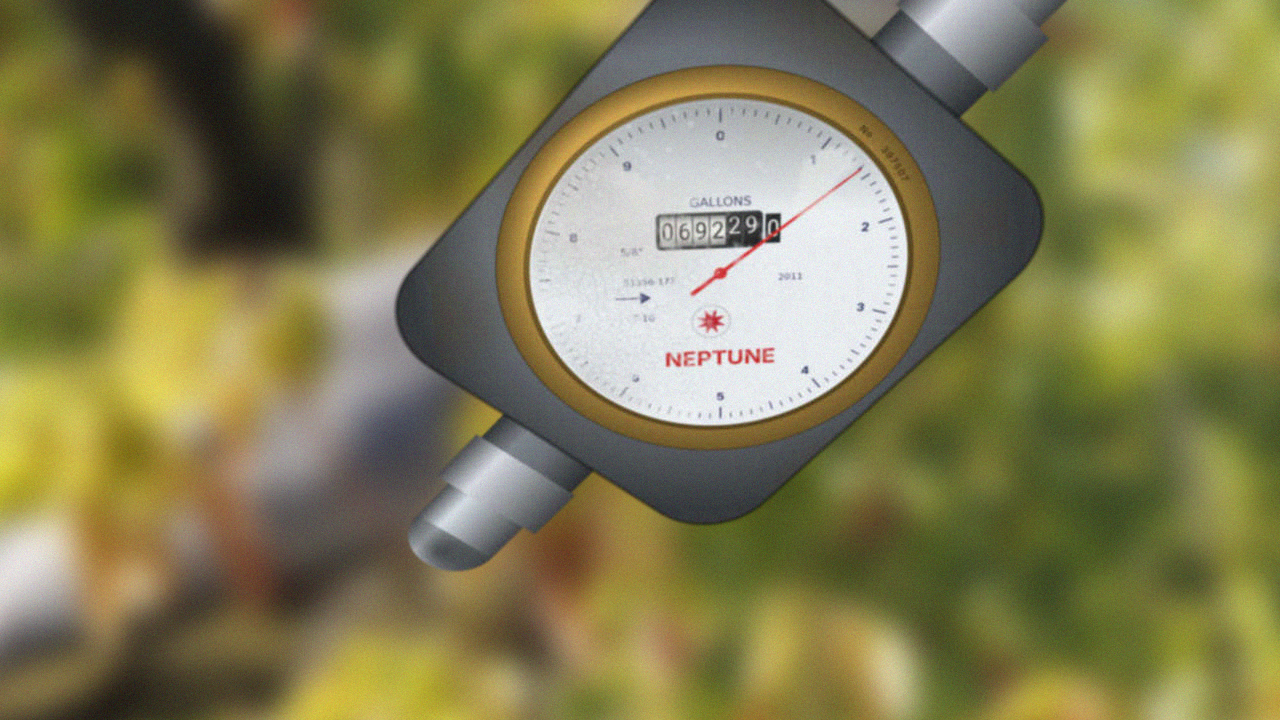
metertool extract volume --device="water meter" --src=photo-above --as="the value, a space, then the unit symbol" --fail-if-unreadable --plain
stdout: 692291.4 gal
